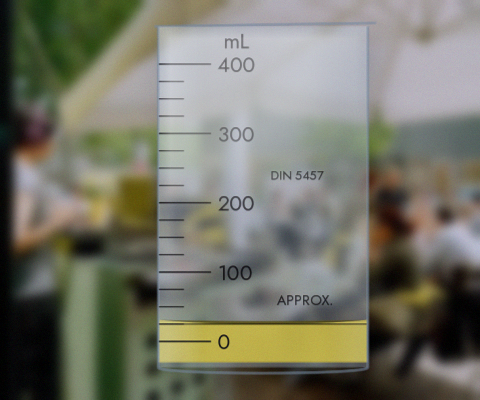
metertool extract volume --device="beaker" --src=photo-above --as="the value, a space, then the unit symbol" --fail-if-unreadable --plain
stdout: 25 mL
